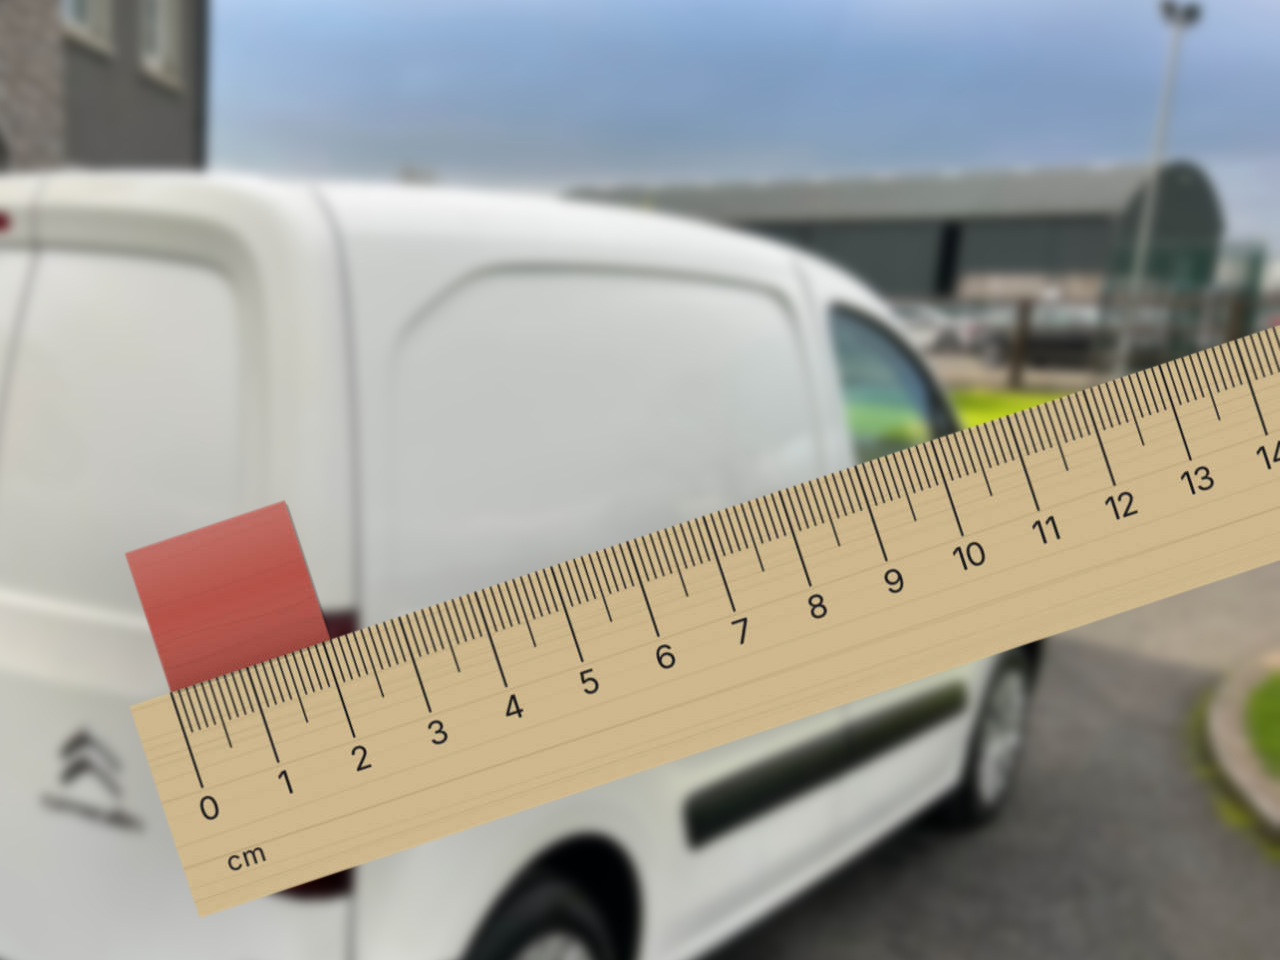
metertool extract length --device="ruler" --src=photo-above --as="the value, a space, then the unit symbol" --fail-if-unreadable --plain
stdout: 2.1 cm
